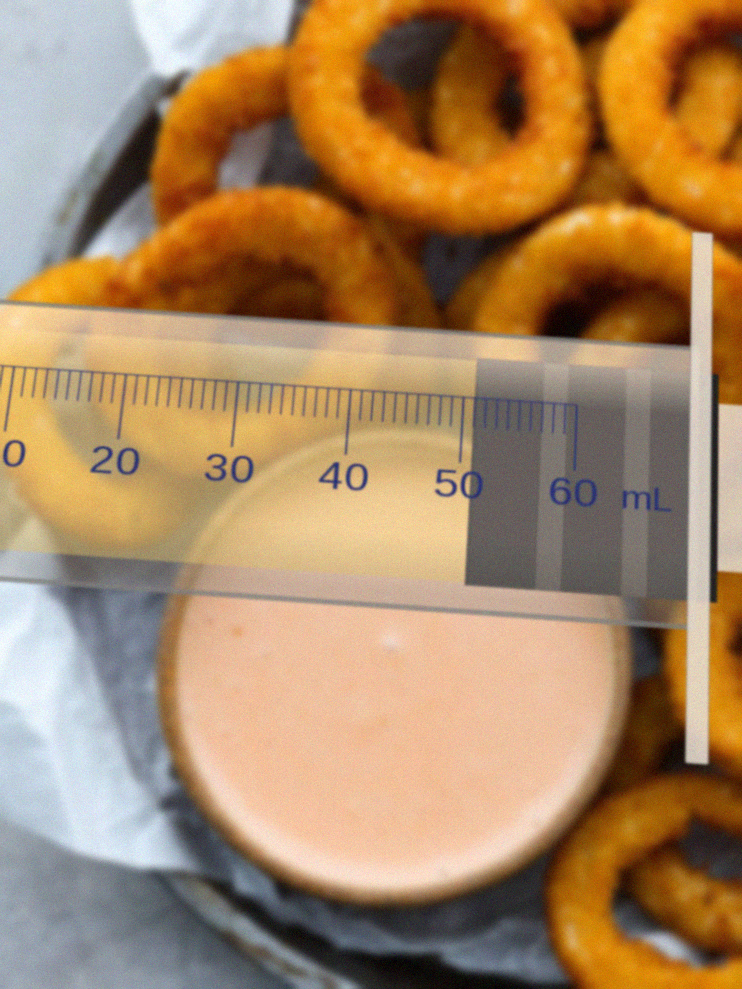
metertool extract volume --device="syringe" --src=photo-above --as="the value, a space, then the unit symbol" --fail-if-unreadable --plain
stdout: 51 mL
